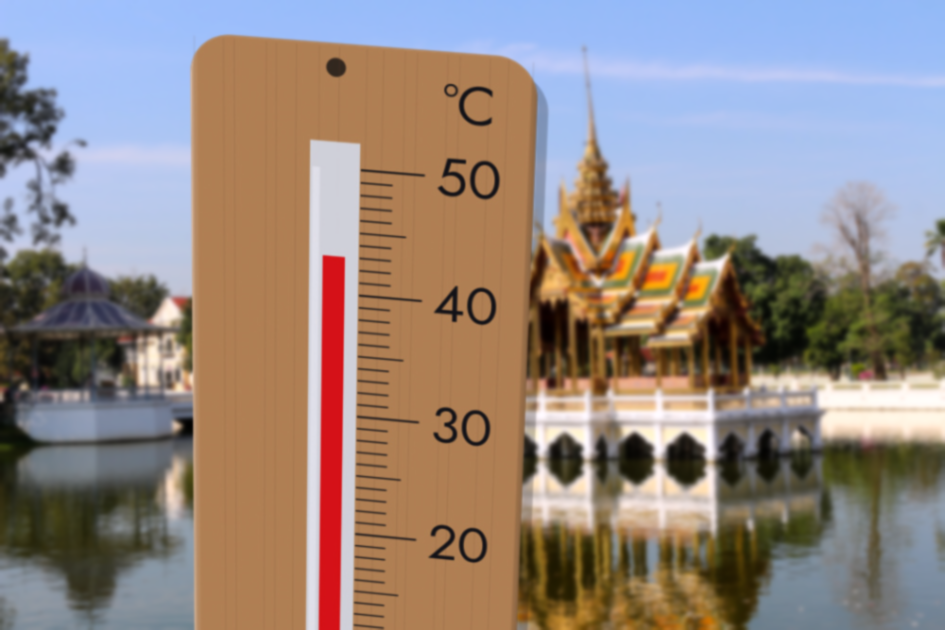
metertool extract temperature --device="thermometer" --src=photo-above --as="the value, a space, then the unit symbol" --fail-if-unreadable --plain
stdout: 43 °C
